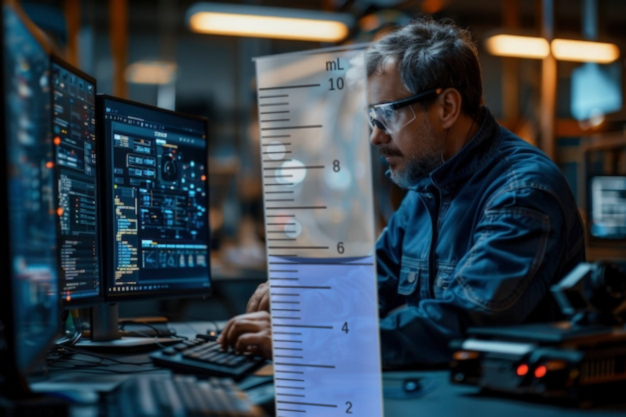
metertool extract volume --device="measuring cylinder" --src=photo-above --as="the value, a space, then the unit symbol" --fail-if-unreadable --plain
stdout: 5.6 mL
